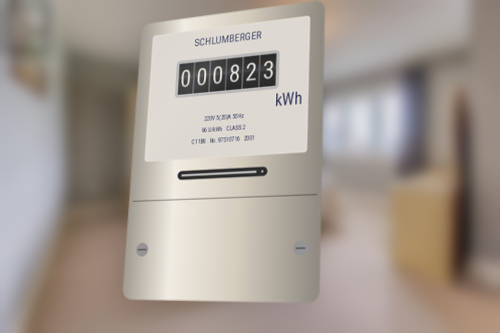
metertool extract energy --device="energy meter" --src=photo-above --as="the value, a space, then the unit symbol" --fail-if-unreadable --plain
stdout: 823 kWh
